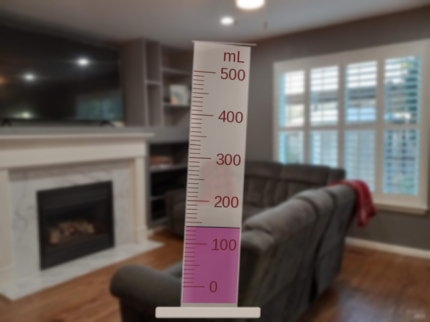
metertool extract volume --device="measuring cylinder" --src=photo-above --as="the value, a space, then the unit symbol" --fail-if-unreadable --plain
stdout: 140 mL
